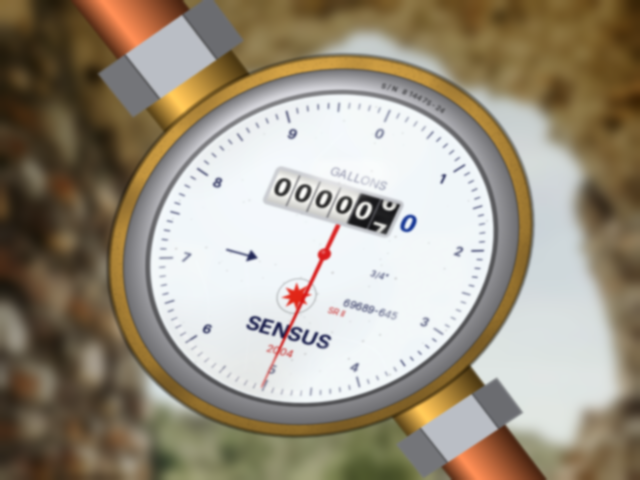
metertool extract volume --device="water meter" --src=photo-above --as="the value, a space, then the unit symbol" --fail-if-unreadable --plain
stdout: 65.0 gal
